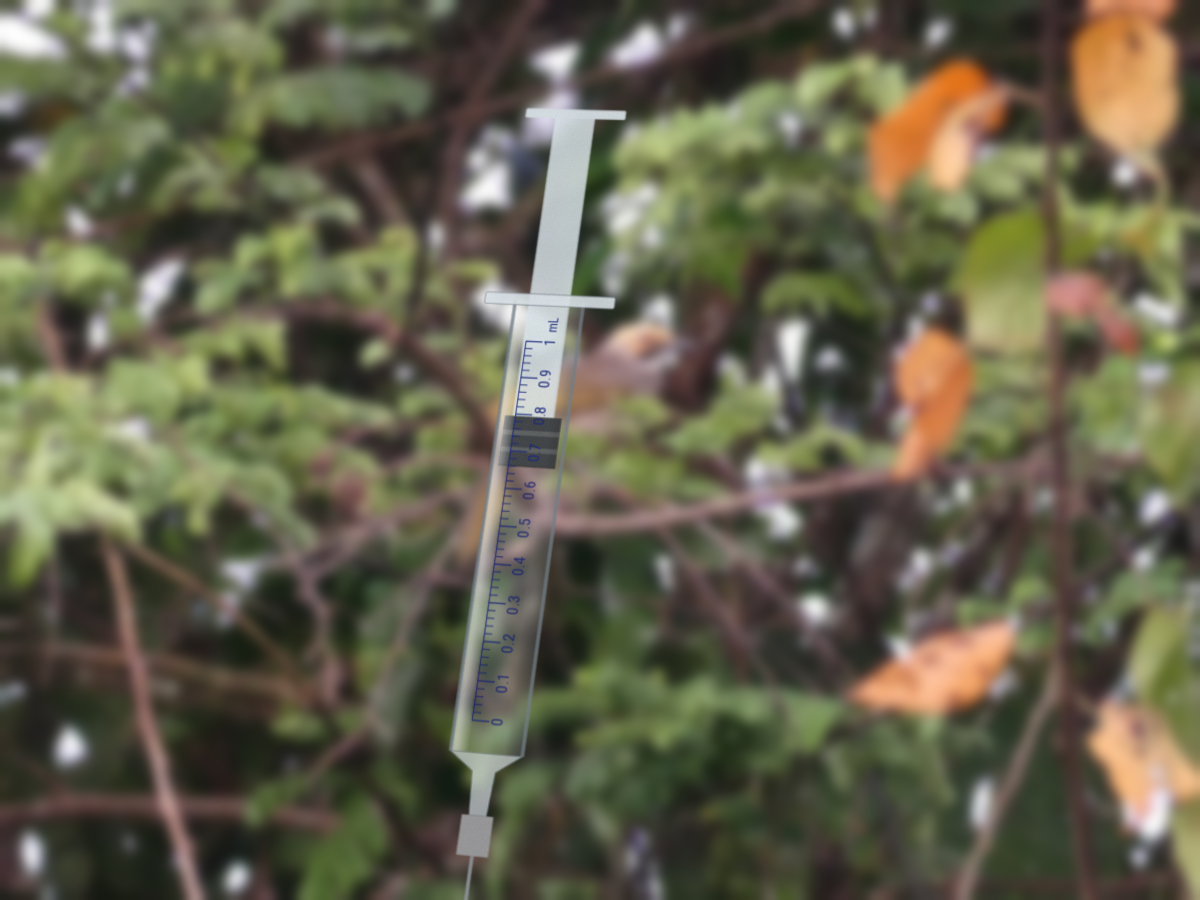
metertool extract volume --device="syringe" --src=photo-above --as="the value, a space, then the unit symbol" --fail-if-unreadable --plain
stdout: 0.66 mL
